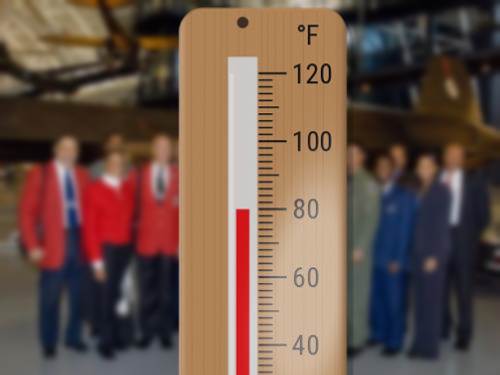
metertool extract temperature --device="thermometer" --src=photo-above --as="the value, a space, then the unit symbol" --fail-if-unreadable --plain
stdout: 80 °F
